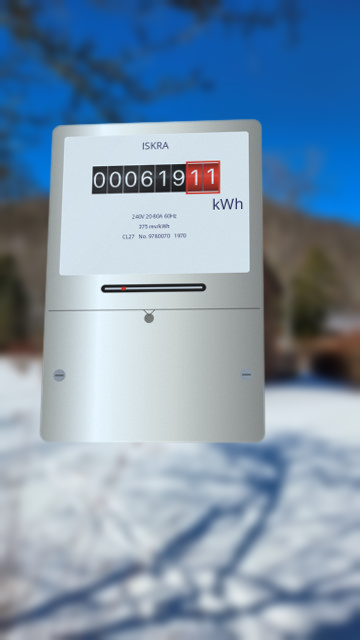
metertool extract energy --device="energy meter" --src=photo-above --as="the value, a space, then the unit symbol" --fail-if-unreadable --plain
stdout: 619.11 kWh
